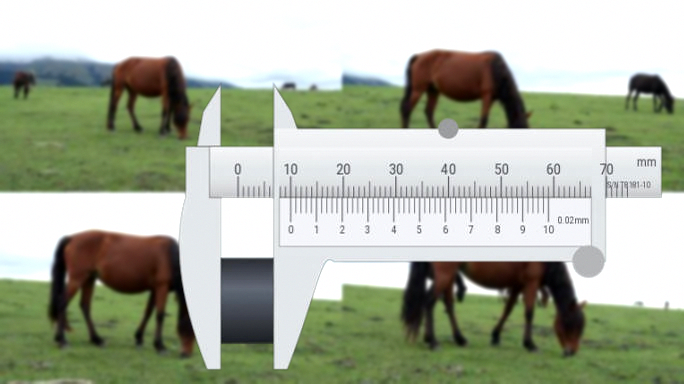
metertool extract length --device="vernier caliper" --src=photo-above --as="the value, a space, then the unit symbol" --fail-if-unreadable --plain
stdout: 10.0 mm
